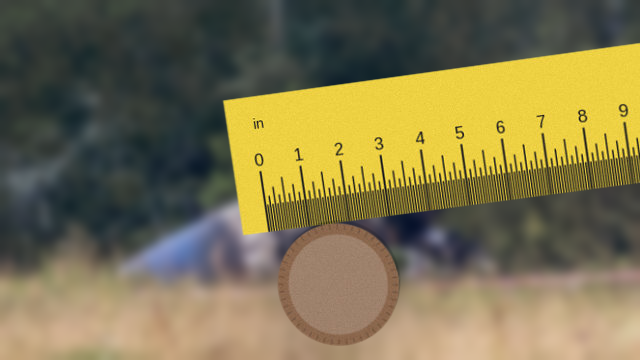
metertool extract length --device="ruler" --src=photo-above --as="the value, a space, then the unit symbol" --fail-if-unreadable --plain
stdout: 3 in
